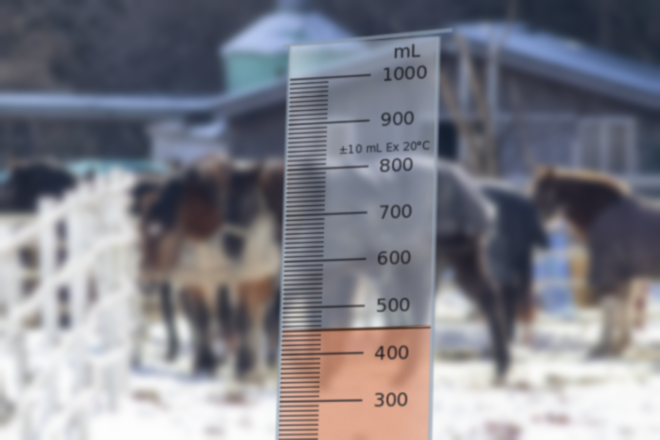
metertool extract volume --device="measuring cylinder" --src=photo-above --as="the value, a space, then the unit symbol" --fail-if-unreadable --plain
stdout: 450 mL
